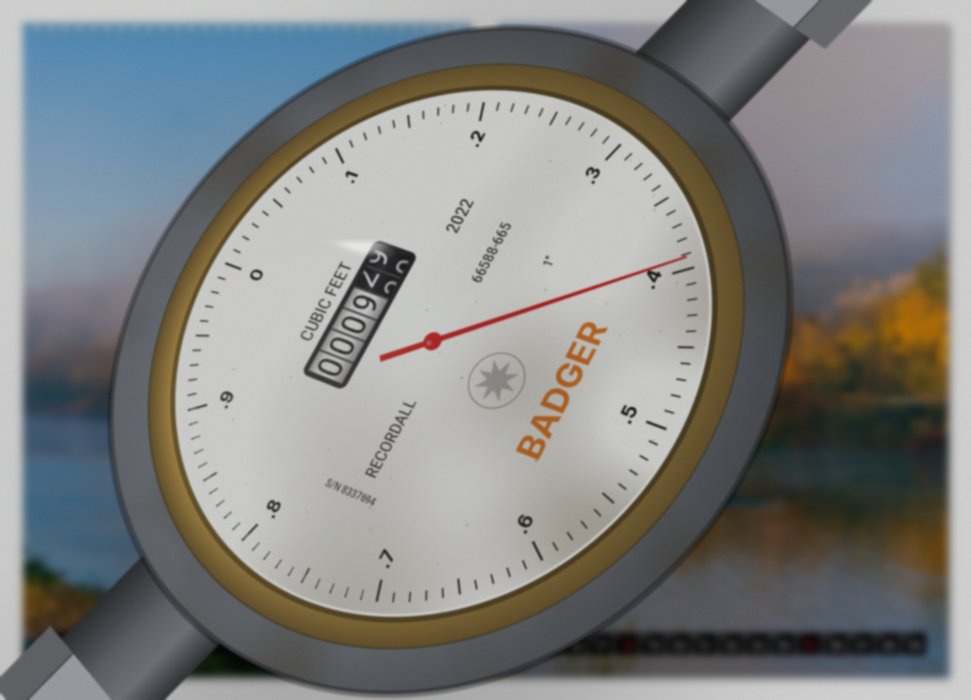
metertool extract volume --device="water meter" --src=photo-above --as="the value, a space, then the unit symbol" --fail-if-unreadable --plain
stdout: 929.39 ft³
